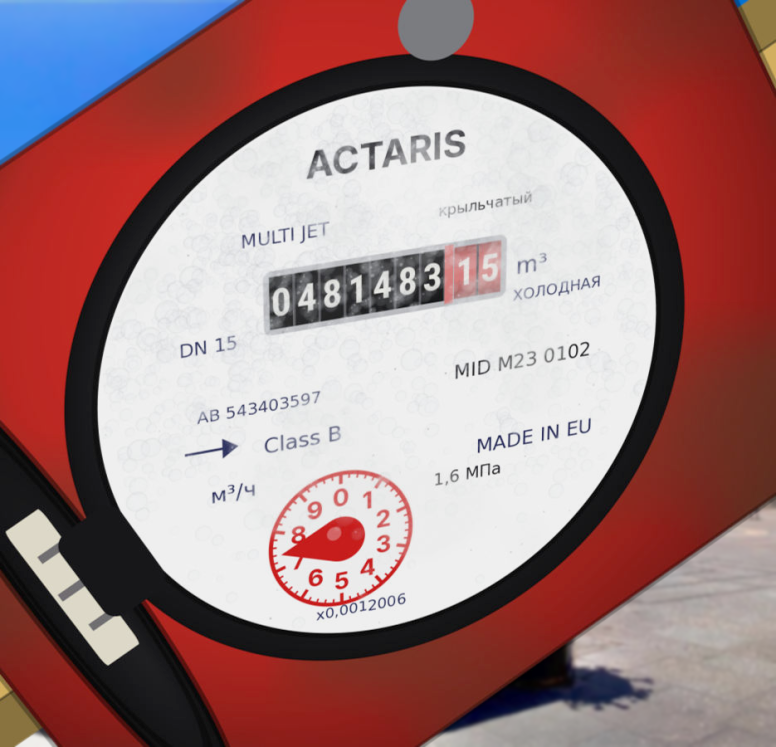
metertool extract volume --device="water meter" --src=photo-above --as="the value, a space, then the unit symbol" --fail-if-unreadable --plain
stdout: 481483.157 m³
